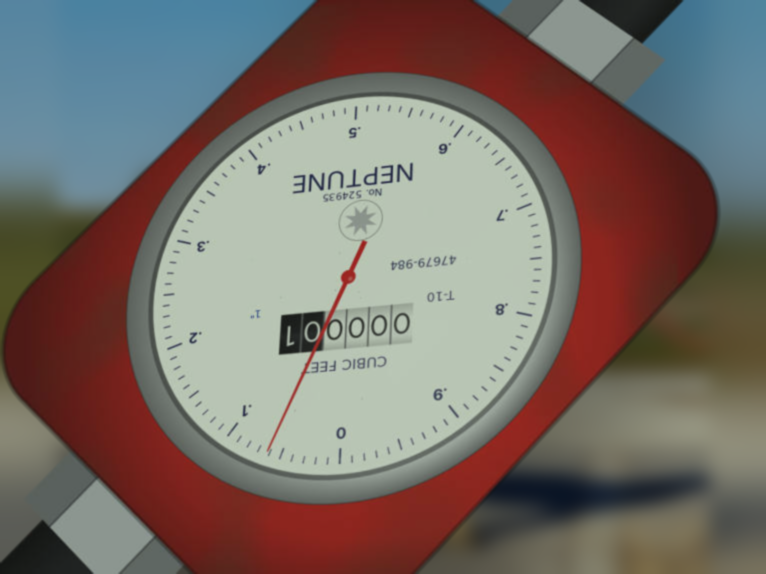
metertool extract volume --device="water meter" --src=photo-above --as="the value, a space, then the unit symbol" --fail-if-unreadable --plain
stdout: 1.06 ft³
